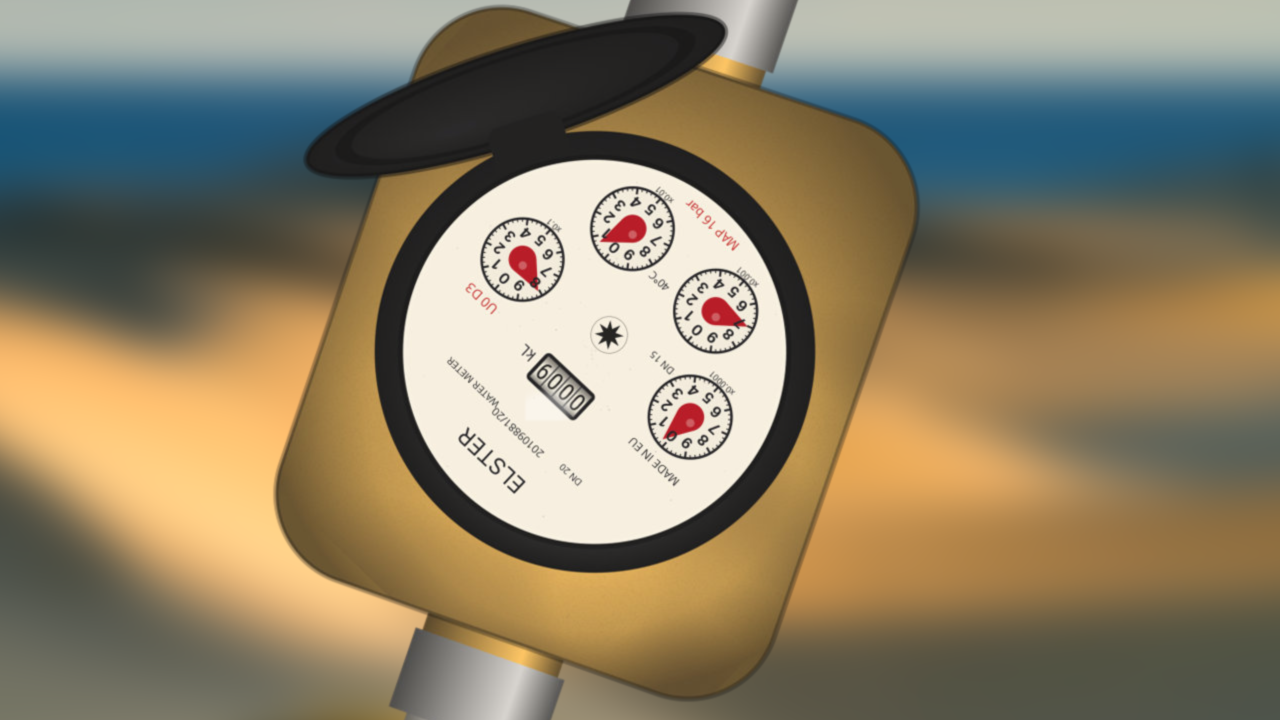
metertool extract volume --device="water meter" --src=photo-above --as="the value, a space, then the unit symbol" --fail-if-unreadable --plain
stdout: 9.8070 kL
